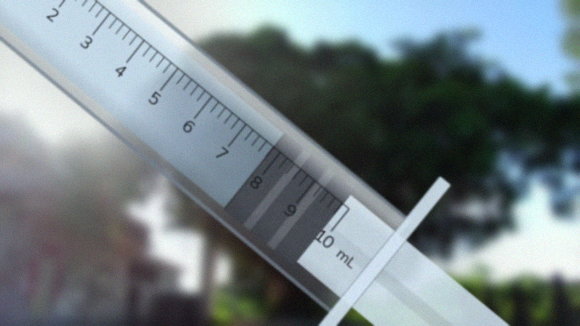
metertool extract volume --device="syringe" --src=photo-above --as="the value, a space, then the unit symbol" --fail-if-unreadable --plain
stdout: 7.8 mL
